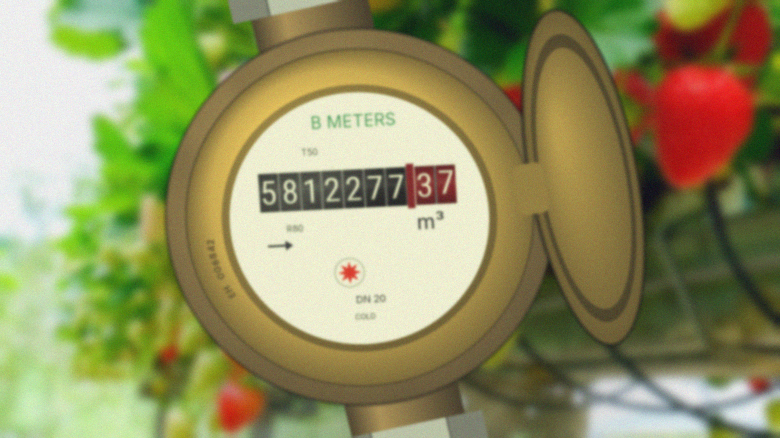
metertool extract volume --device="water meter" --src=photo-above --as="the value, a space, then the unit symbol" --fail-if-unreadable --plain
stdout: 5812277.37 m³
